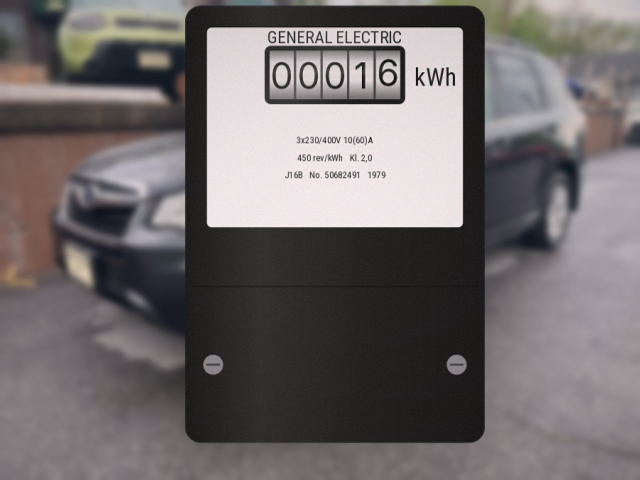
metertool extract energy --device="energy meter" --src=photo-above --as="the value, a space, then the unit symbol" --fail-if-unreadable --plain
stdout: 16 kWh
